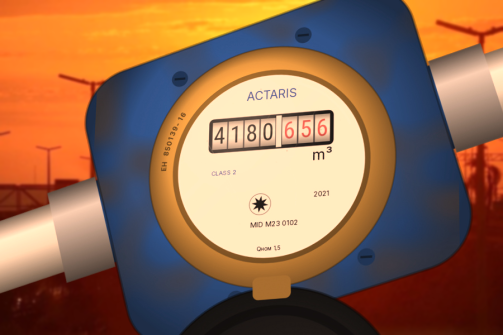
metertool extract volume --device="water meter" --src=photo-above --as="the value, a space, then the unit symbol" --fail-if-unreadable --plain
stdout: 4180.656 m³
